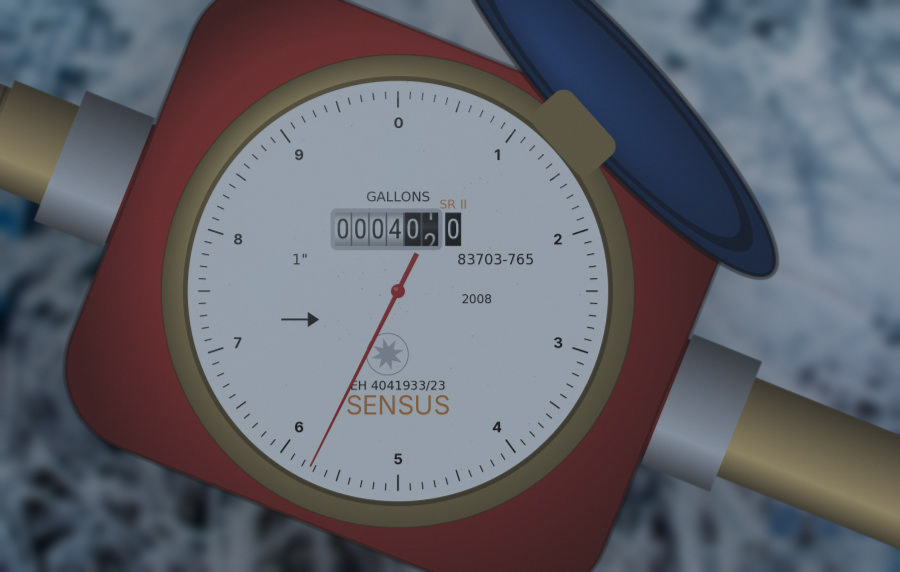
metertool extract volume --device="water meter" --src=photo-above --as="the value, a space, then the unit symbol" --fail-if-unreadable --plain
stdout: 4015.7 gal
